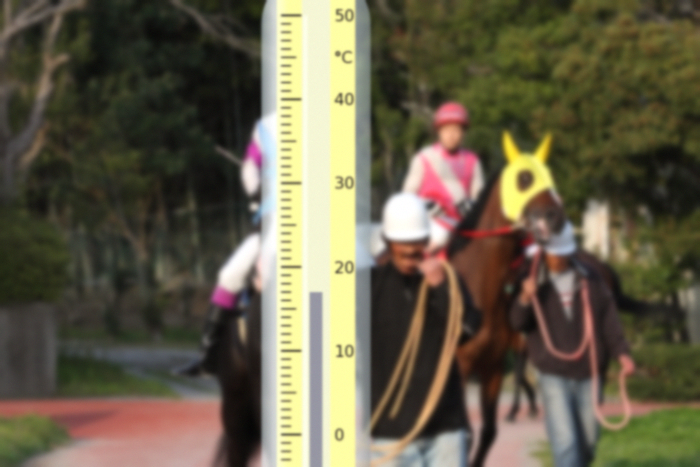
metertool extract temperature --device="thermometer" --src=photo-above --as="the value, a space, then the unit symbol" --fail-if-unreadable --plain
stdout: 17 °C
